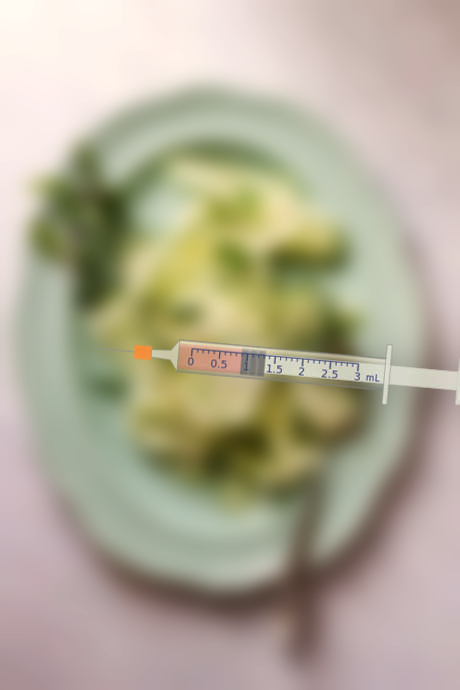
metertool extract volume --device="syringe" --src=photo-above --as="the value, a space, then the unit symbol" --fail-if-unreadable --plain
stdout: 0.9 mL
